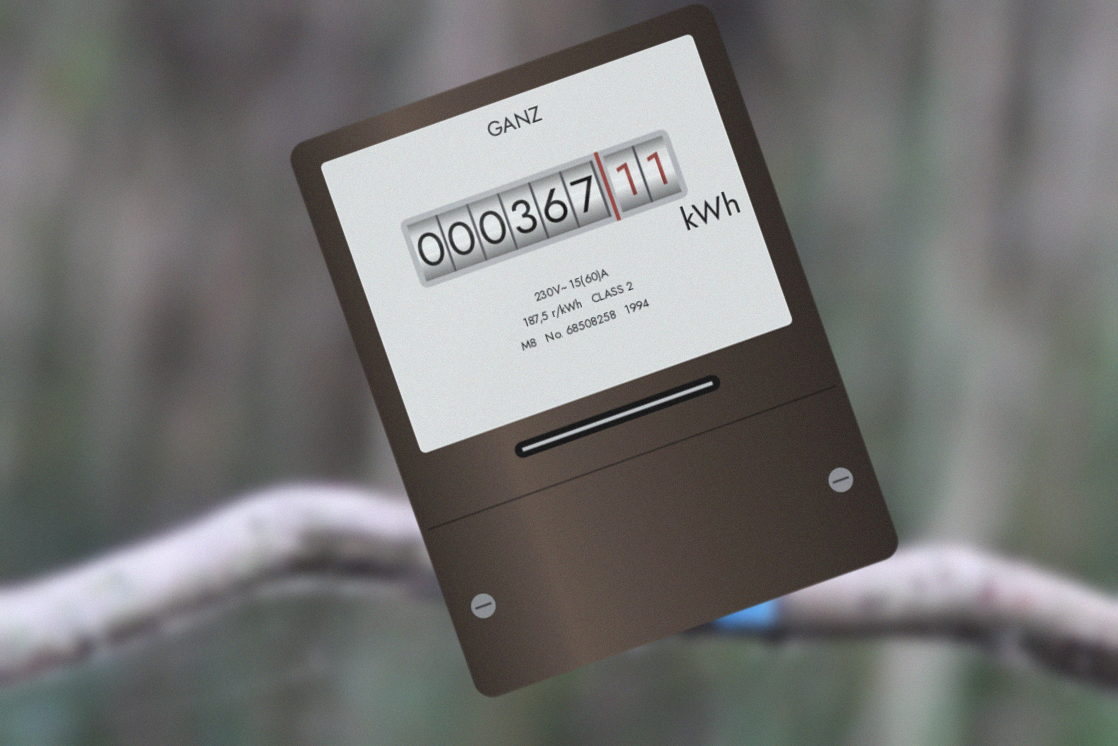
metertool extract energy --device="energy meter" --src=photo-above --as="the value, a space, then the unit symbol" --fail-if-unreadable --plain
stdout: 367.11 kWh
